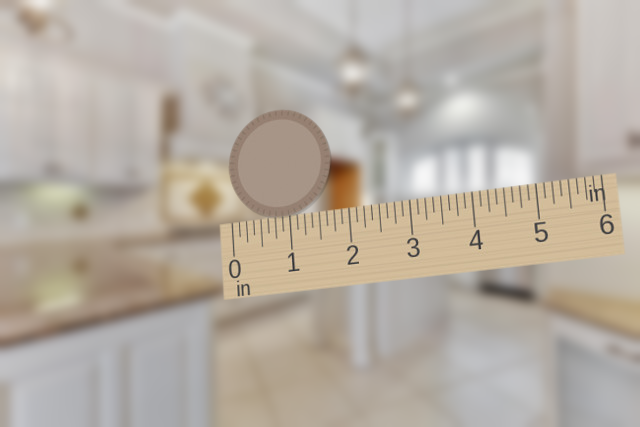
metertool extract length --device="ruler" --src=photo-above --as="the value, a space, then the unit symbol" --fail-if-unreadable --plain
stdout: 1.75 in
